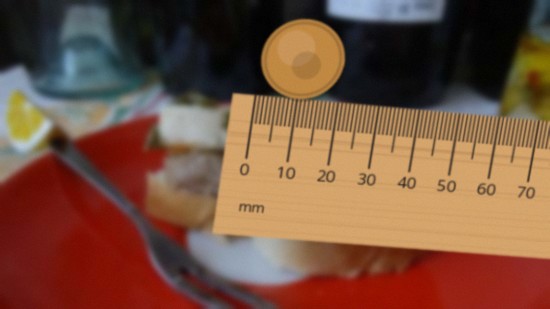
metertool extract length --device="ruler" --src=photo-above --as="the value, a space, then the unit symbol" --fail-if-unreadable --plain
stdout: 20 mm
